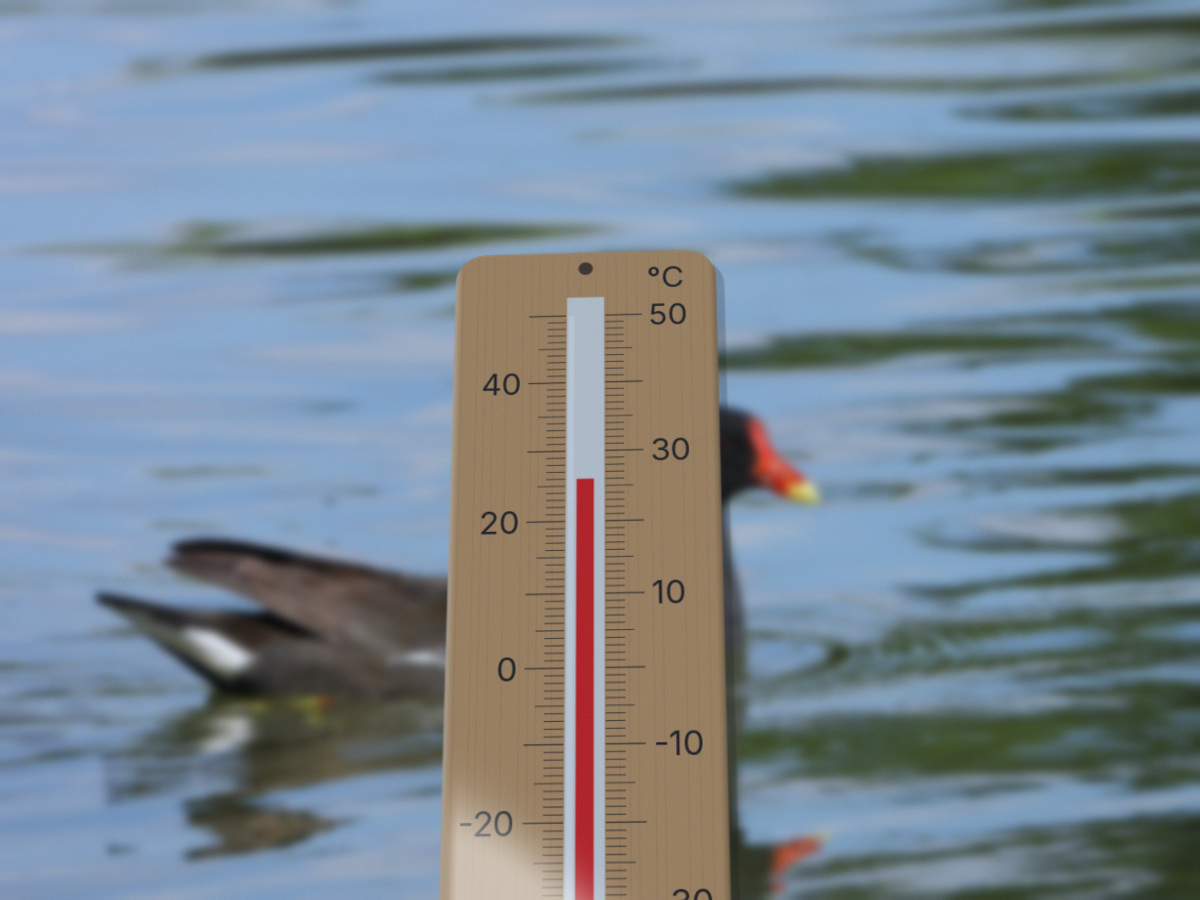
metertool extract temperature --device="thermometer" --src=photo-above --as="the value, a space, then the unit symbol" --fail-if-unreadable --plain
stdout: 26 °C
